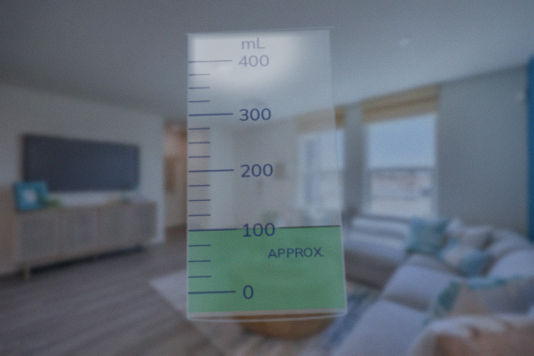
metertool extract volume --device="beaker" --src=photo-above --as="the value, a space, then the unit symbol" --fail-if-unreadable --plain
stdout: 100 mL
